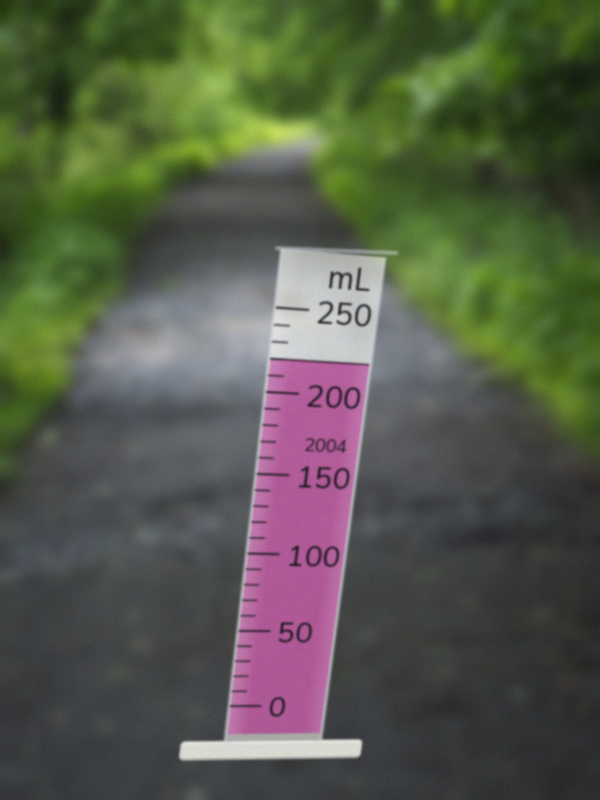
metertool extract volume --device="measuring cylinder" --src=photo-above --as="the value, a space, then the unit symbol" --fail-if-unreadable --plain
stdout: 220 mL
